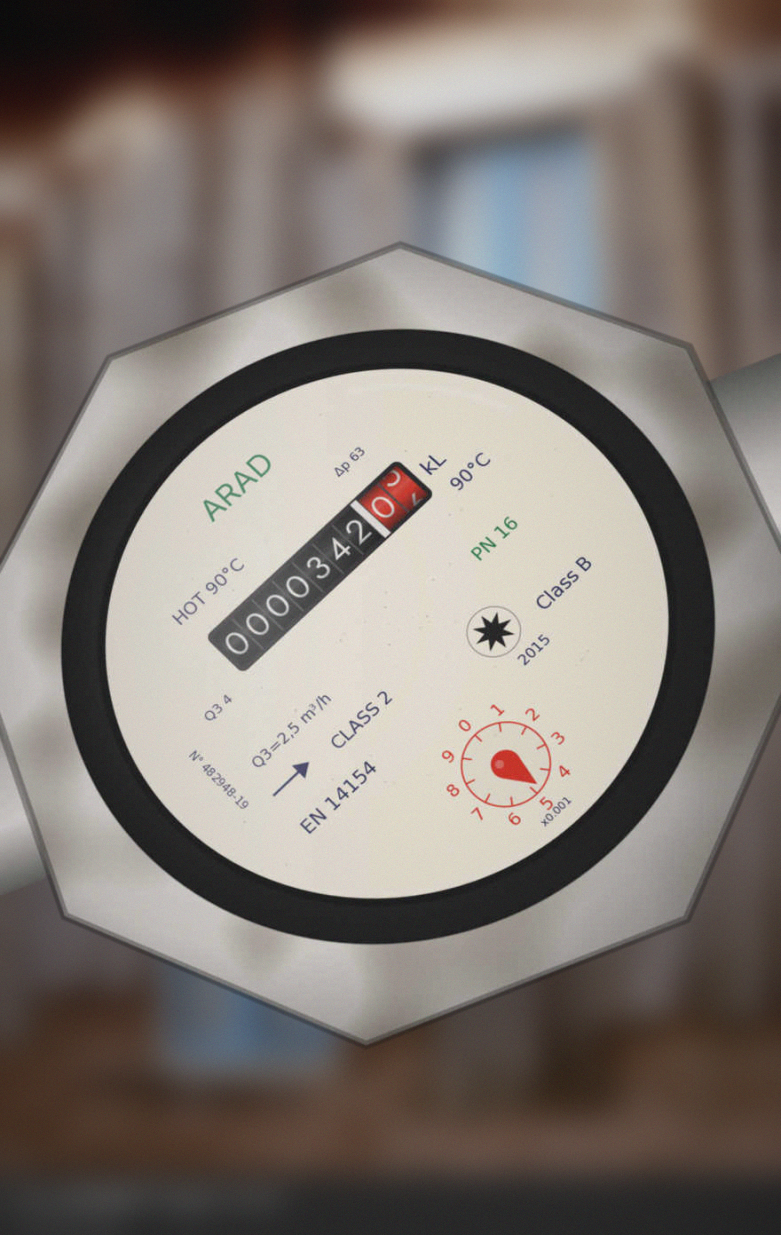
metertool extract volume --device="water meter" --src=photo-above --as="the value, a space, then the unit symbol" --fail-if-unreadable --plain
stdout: 342.054 kL
